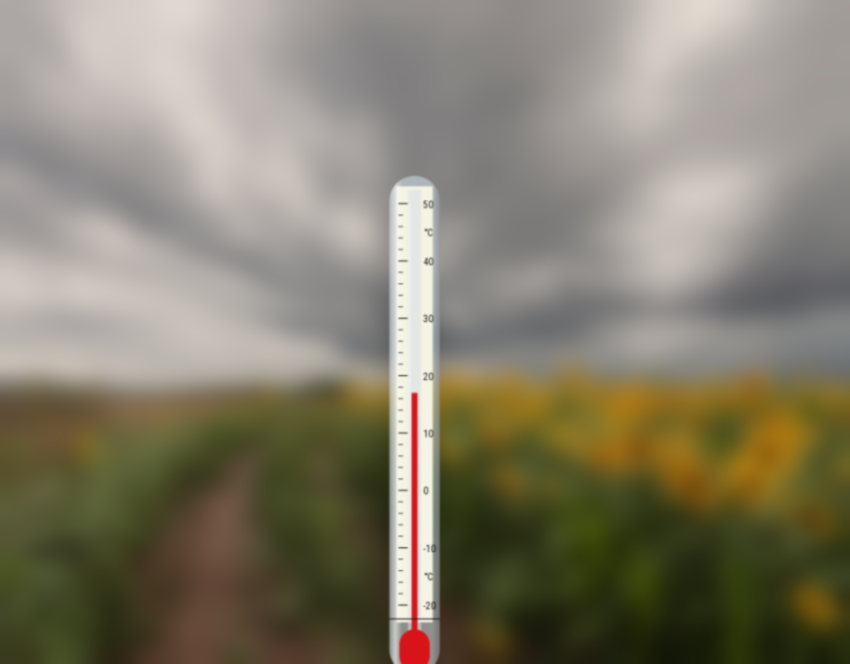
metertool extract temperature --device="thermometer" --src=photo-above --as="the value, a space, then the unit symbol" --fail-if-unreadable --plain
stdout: 17 °C
